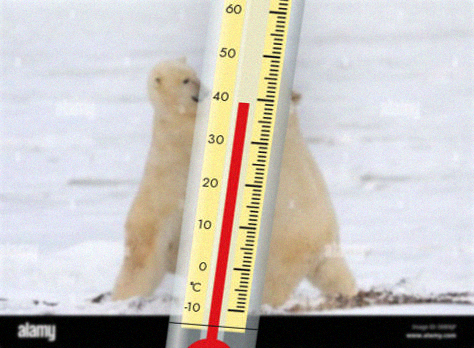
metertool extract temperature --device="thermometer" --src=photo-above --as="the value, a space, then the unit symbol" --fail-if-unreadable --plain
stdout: 39 °C
